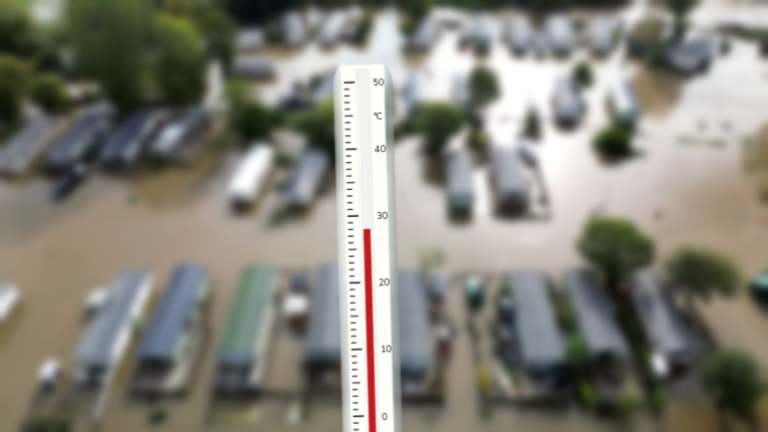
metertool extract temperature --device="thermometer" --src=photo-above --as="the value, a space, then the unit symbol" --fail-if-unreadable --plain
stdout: 28 °C
